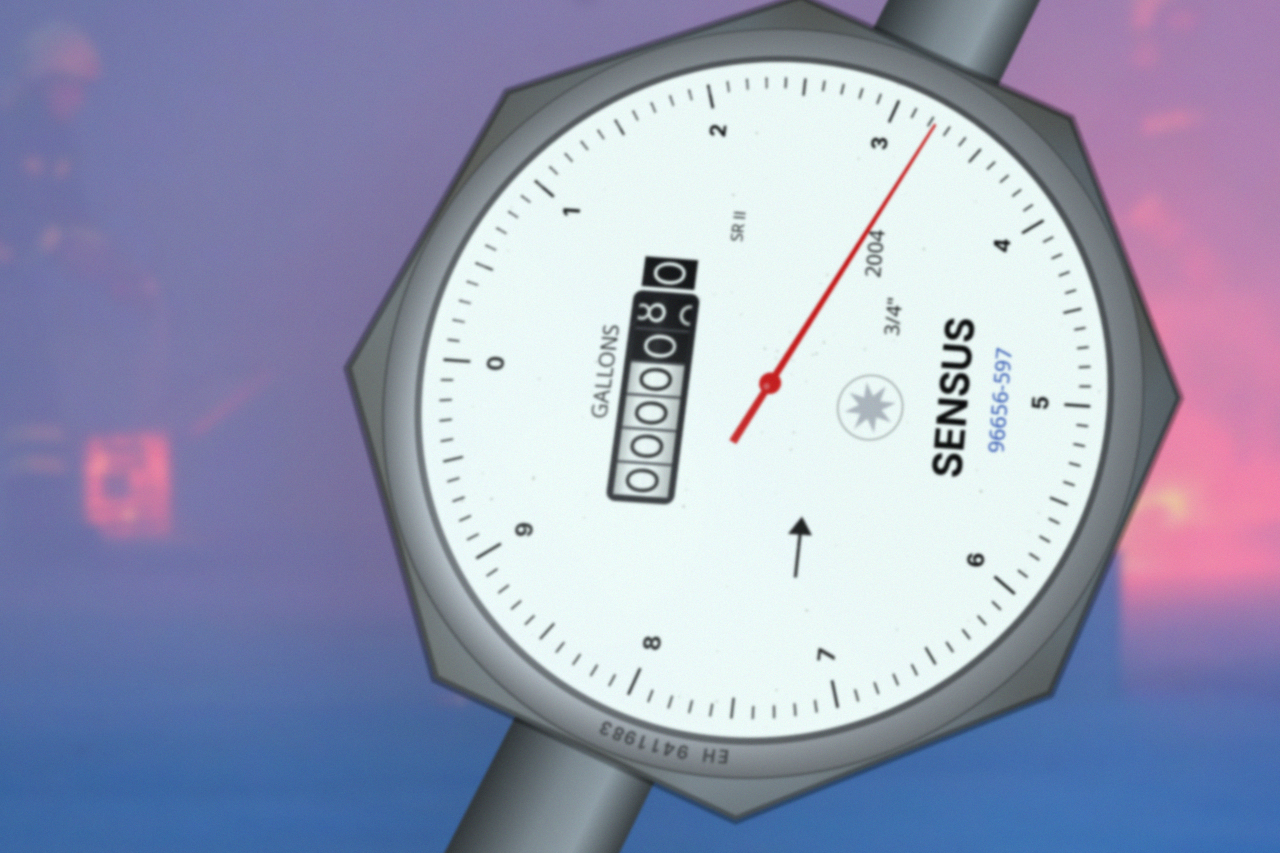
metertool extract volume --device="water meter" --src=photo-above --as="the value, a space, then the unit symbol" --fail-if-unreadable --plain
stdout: 83.2 gal
